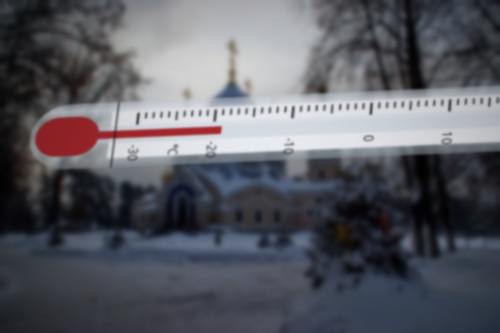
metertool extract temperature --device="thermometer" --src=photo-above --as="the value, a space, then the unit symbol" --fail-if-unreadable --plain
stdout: -19 °C
